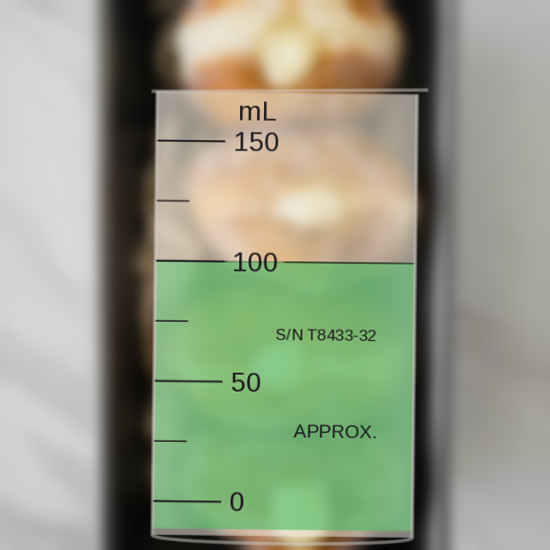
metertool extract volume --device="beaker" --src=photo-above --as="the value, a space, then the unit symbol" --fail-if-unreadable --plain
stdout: 100 mL
